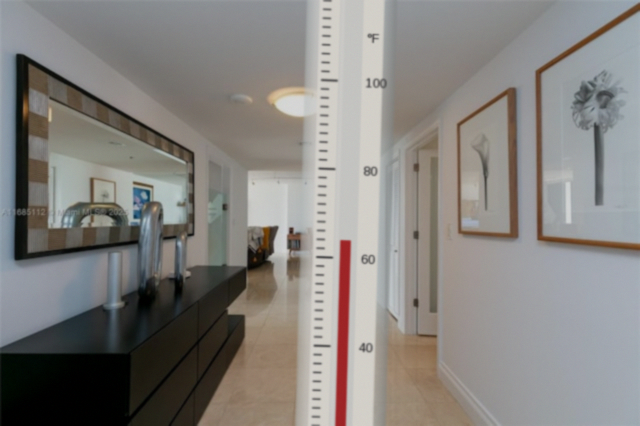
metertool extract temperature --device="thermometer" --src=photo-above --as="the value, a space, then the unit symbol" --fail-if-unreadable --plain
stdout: 64 °F
